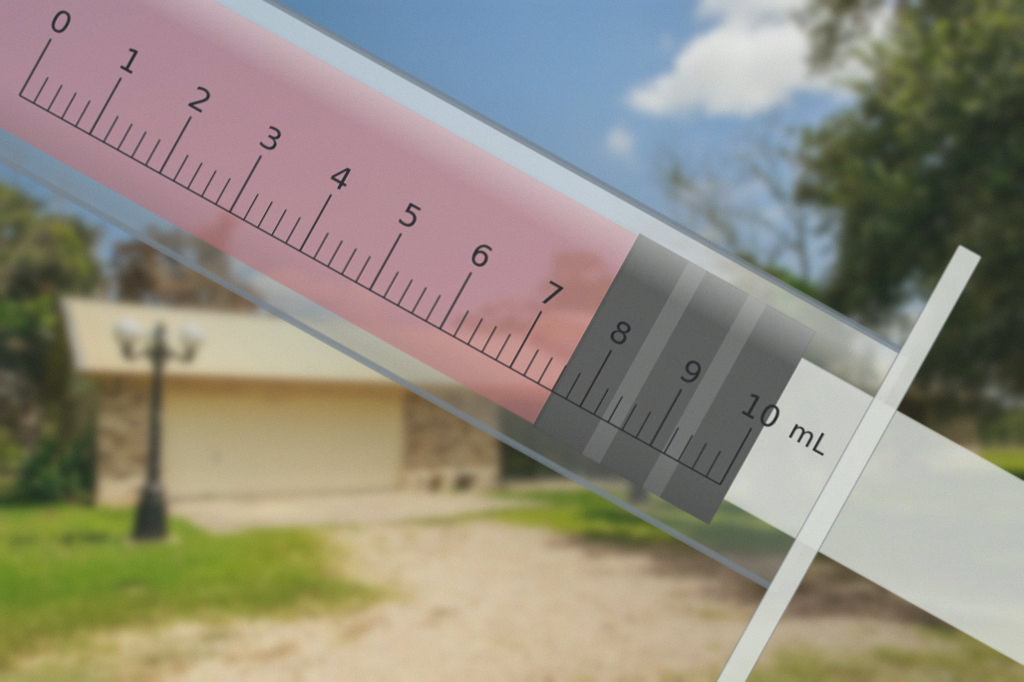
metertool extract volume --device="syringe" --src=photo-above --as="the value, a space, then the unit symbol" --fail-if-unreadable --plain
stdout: 7.6 mL
